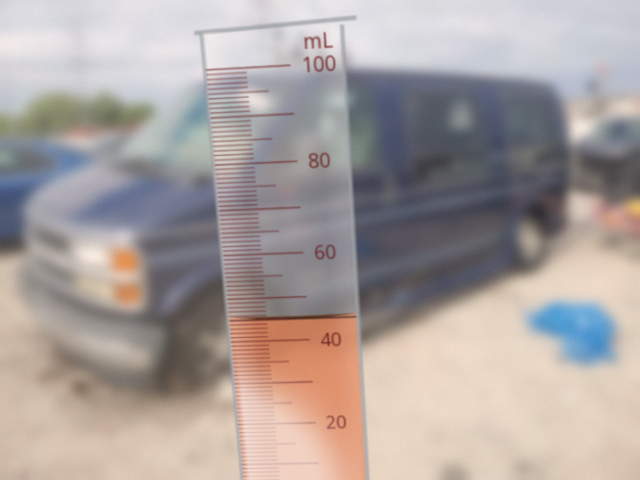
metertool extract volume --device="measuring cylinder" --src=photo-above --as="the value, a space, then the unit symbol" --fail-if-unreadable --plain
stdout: 45 mL
